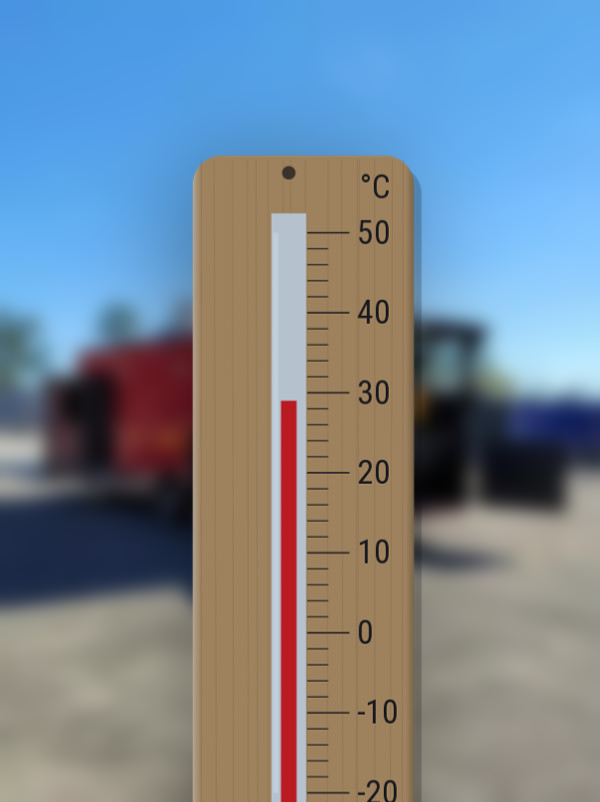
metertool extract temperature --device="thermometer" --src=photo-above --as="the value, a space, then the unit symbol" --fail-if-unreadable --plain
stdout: 29 °C
